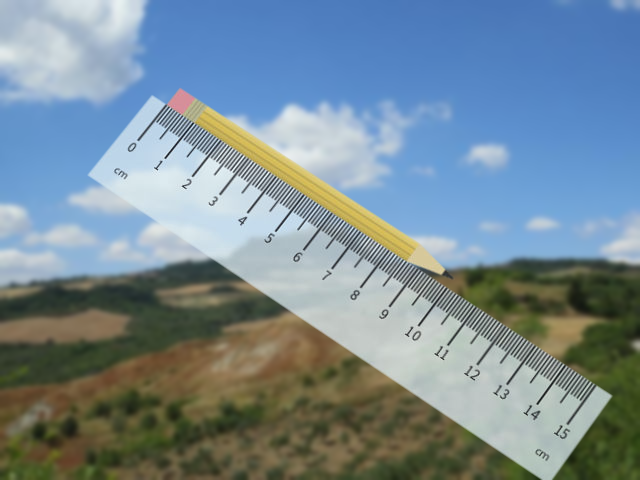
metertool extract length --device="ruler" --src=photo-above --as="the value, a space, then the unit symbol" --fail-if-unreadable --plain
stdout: 10 cm
